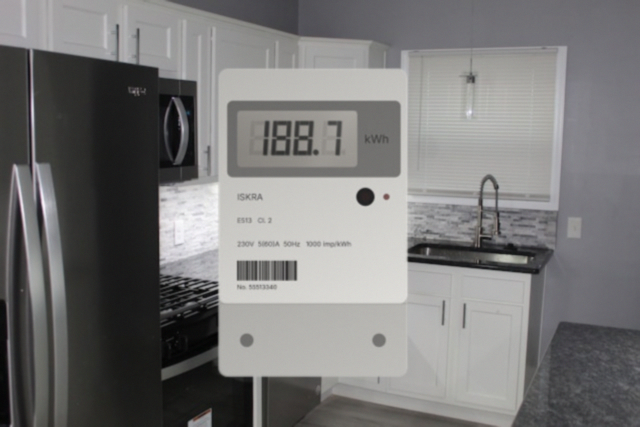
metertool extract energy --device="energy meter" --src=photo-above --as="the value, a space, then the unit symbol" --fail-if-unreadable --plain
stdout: 188.7 kWh
